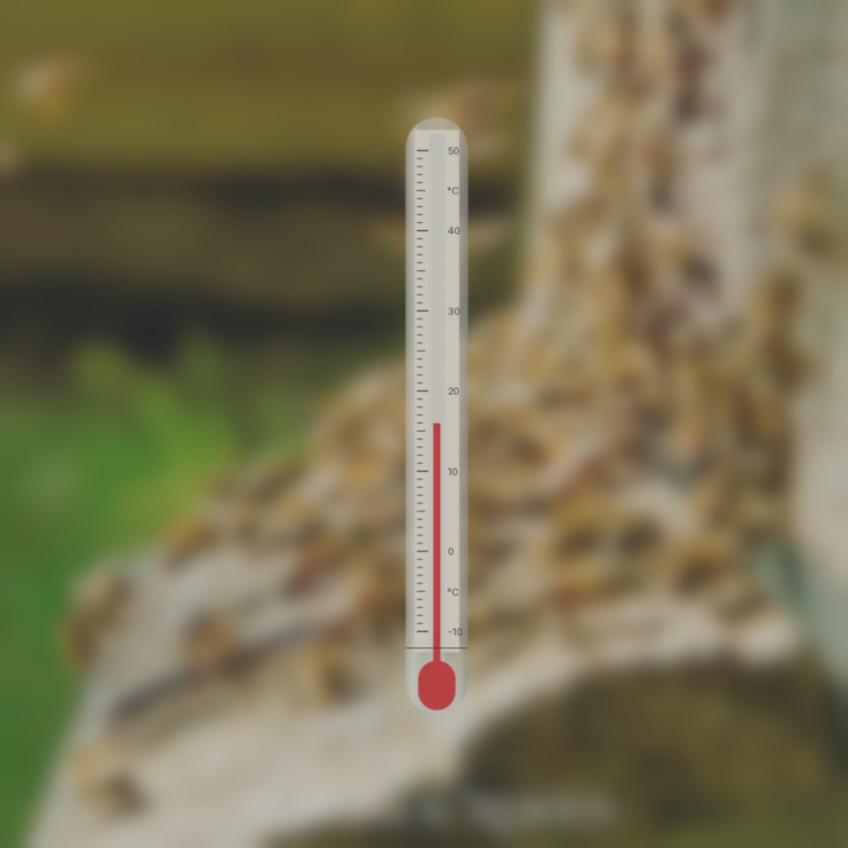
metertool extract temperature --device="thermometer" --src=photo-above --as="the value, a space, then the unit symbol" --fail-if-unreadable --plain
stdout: 16 °C
